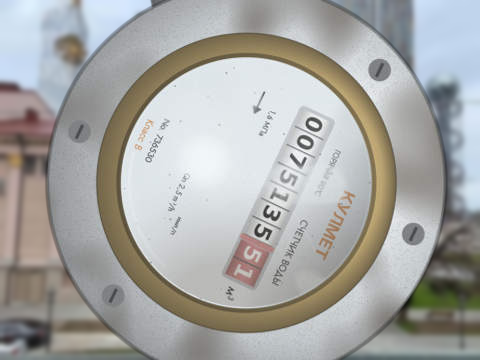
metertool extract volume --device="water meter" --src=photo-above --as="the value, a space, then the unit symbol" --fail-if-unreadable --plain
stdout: 75135.51 m³
